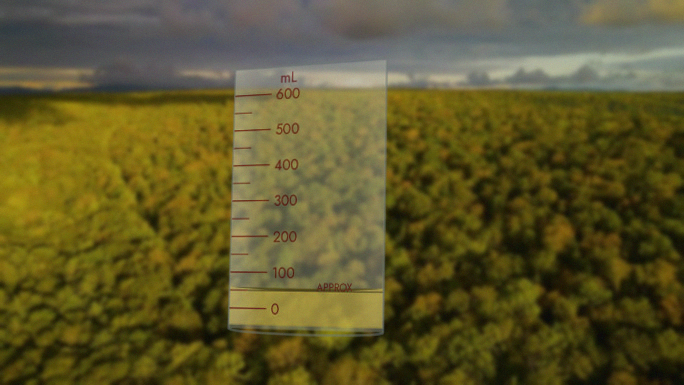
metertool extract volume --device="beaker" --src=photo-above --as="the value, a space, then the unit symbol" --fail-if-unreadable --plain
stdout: 50 mL
